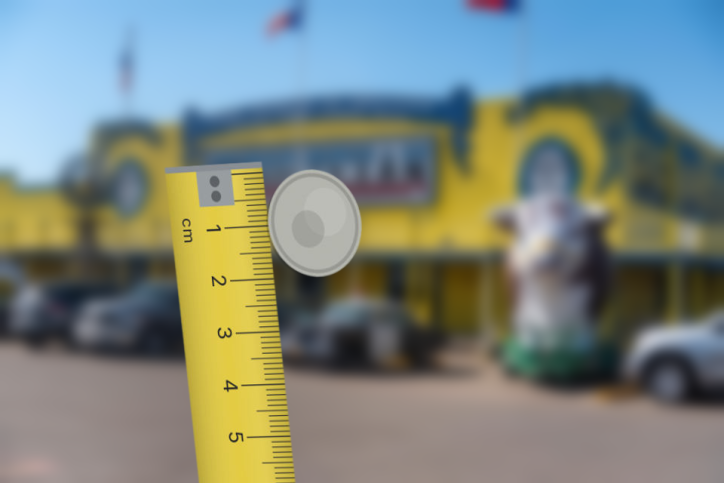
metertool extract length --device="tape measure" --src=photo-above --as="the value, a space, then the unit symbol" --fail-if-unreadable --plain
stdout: 2 cm
